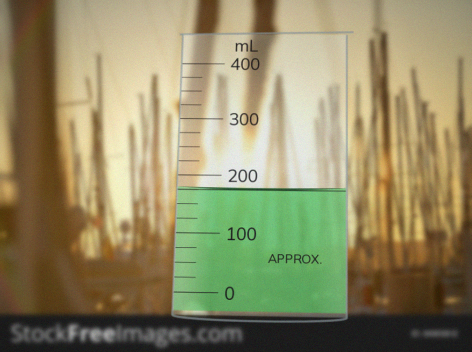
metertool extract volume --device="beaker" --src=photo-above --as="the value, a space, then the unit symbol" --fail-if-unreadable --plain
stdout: 175 mL
